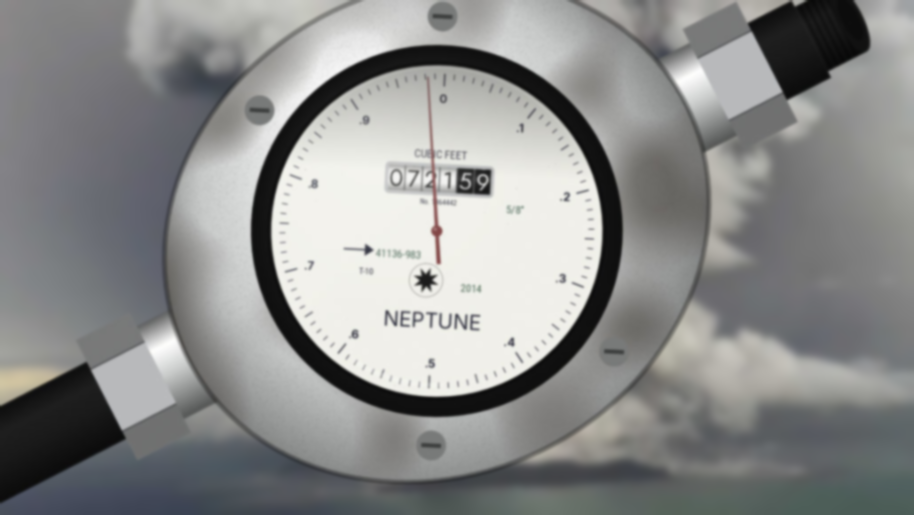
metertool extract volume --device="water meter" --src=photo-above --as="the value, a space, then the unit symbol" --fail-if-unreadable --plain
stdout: 72158.98 ft³
